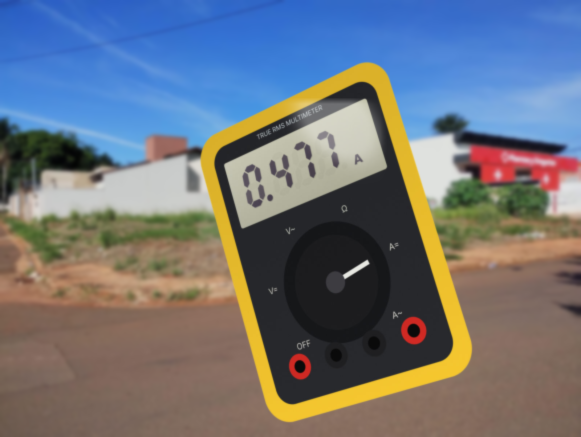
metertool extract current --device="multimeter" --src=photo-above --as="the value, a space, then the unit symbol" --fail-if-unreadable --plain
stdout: 0.477 A
